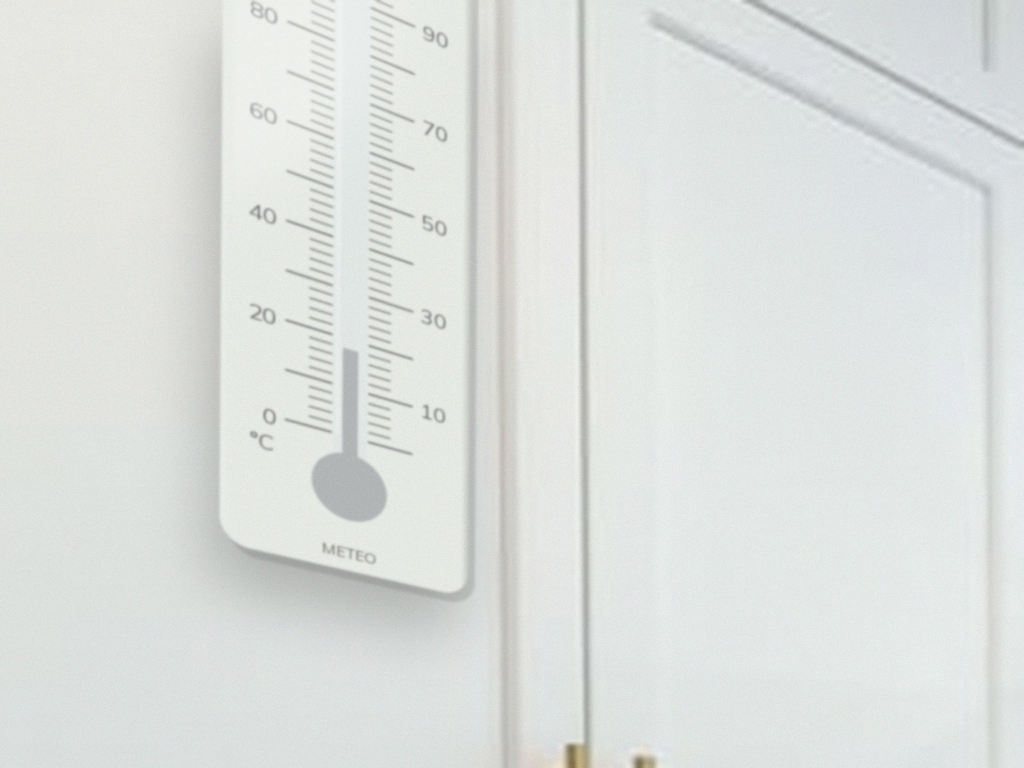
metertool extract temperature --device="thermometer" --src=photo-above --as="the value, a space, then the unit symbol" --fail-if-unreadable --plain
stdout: 18 °C
